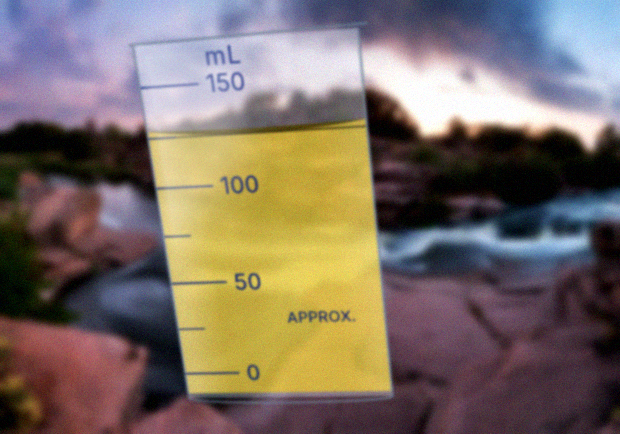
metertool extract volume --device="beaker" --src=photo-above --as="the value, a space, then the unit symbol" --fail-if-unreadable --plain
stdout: 125 mL
